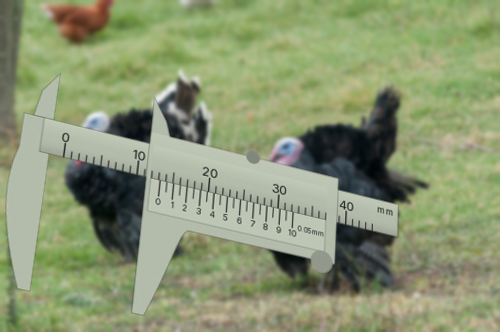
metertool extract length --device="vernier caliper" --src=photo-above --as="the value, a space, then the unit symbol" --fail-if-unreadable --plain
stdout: 13.2 mm
